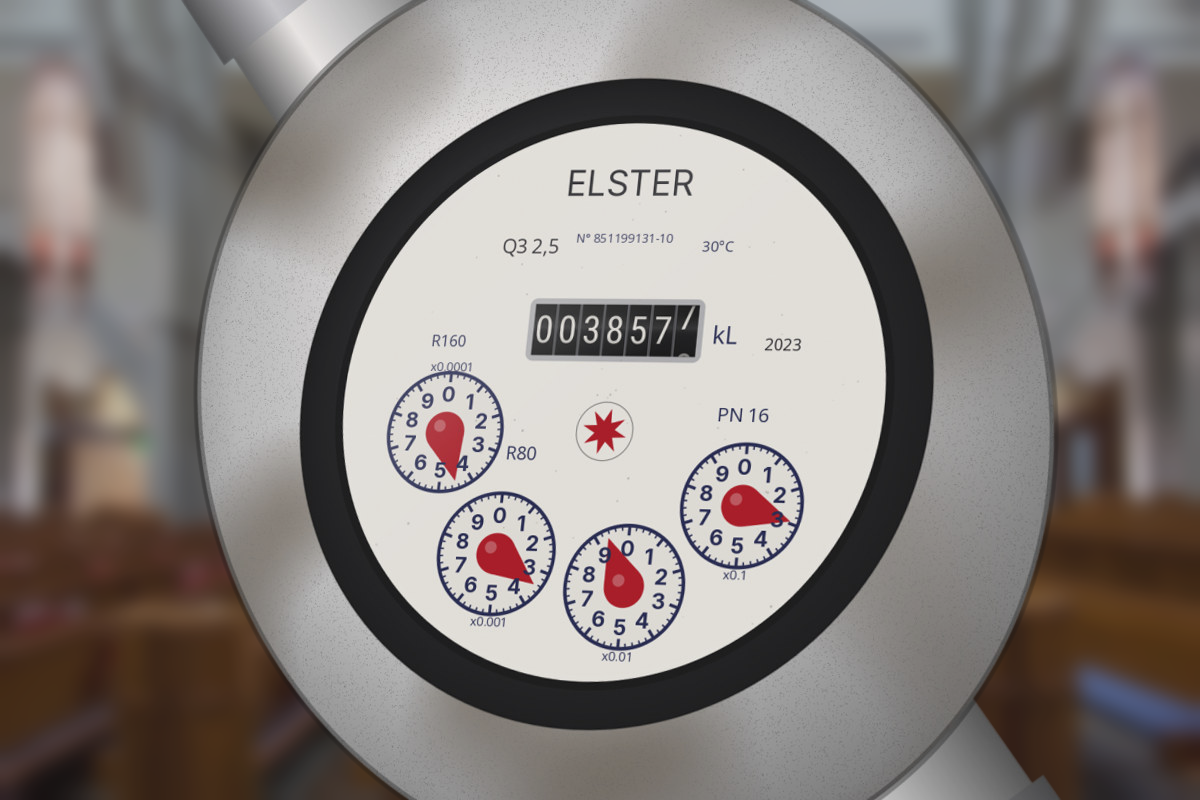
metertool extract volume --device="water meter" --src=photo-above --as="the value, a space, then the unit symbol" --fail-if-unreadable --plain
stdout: 38577.2934 kL
